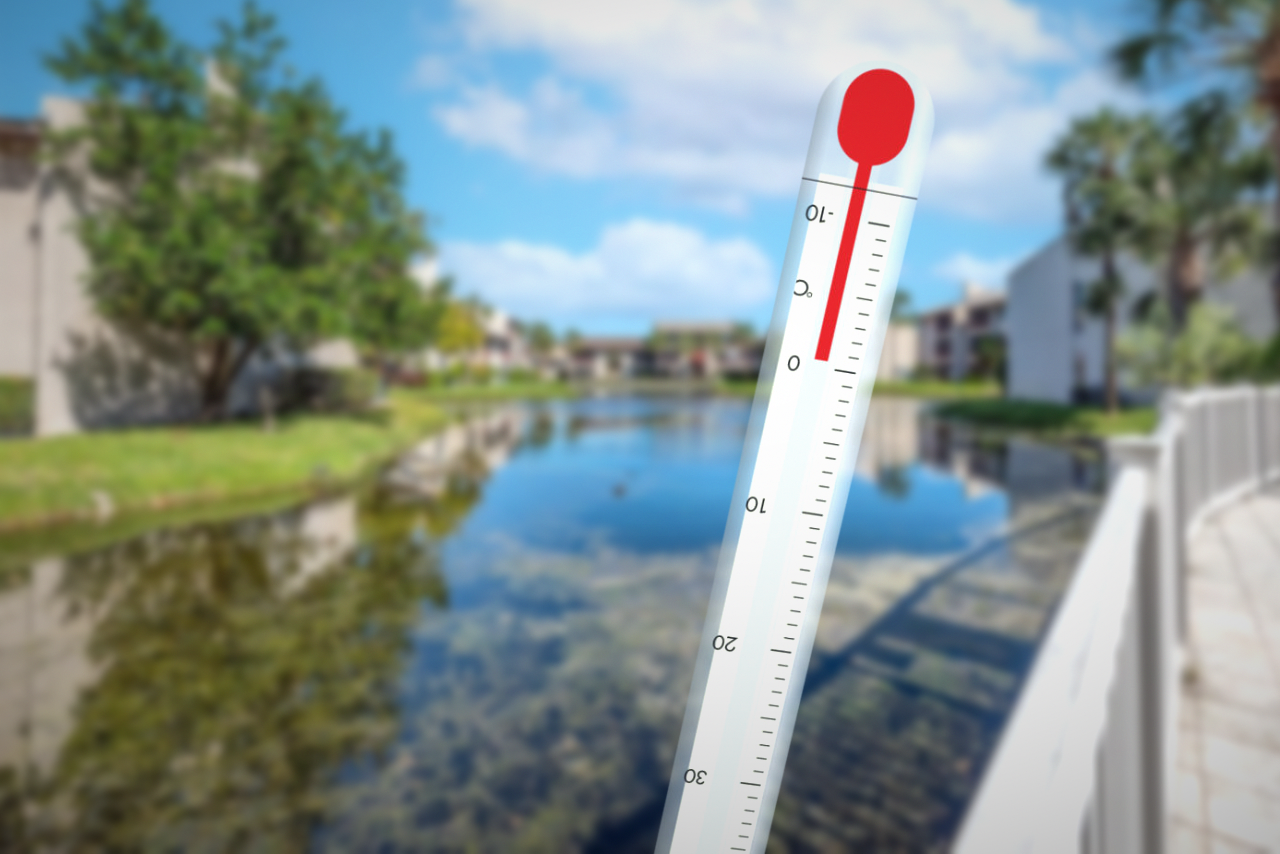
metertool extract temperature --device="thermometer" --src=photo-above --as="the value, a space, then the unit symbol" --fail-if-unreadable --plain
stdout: -0.5 °C
